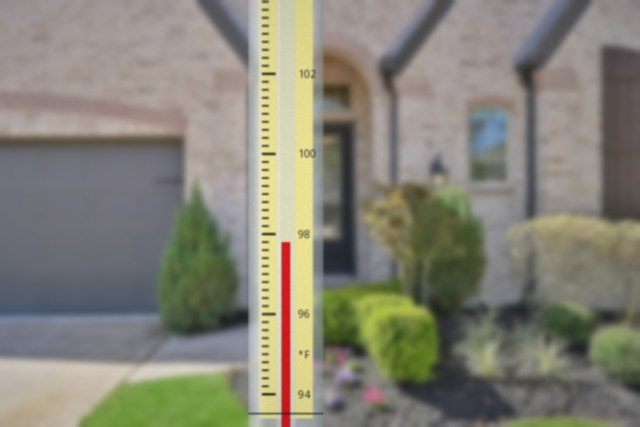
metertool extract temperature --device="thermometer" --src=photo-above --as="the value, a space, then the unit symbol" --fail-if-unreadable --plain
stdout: 97.8 °F
